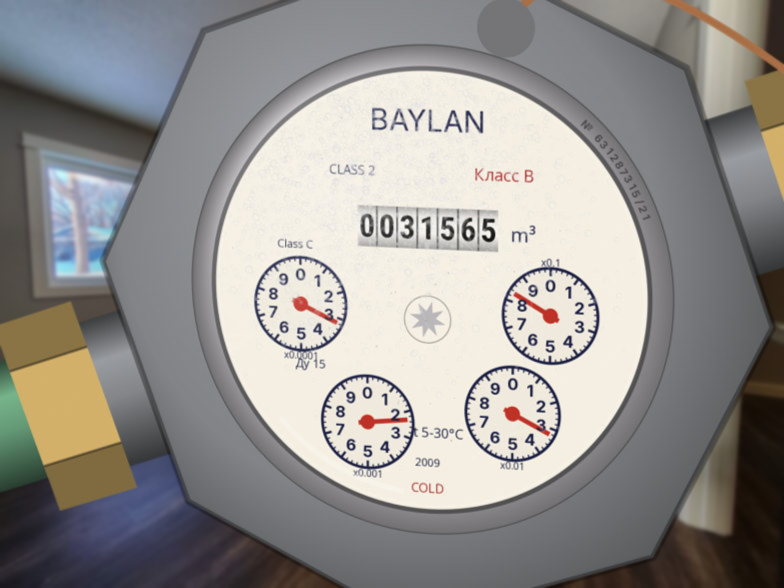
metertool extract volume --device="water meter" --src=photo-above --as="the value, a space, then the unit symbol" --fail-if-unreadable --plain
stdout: 31565.8323 m³
